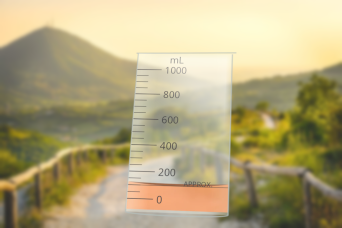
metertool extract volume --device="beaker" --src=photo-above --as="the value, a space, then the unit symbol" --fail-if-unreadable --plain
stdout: 100 mL
